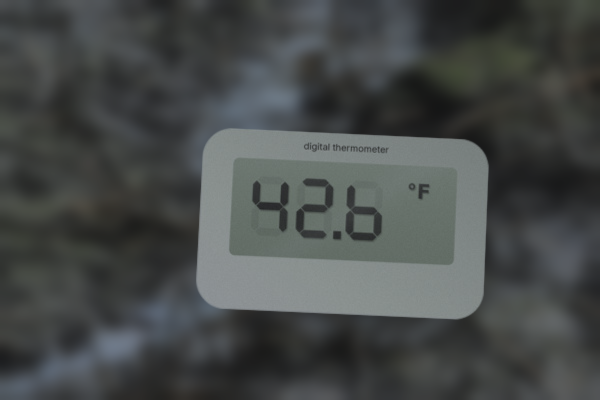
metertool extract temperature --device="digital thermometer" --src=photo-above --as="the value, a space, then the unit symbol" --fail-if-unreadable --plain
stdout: 42.6 °F
